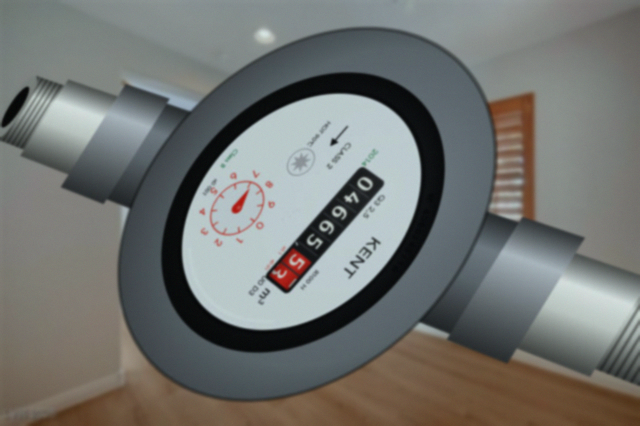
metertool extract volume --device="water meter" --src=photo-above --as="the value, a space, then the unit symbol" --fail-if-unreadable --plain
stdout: 4665.527 m³
